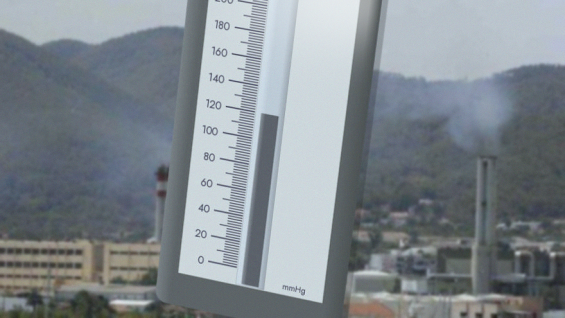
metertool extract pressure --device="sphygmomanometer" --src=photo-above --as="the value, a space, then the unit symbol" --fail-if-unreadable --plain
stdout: 120 mmHg
